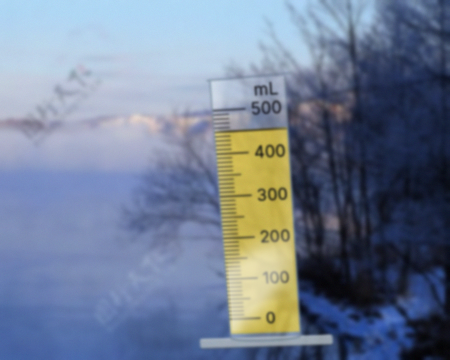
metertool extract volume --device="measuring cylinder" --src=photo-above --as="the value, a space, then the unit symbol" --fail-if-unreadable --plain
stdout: 450 mL
